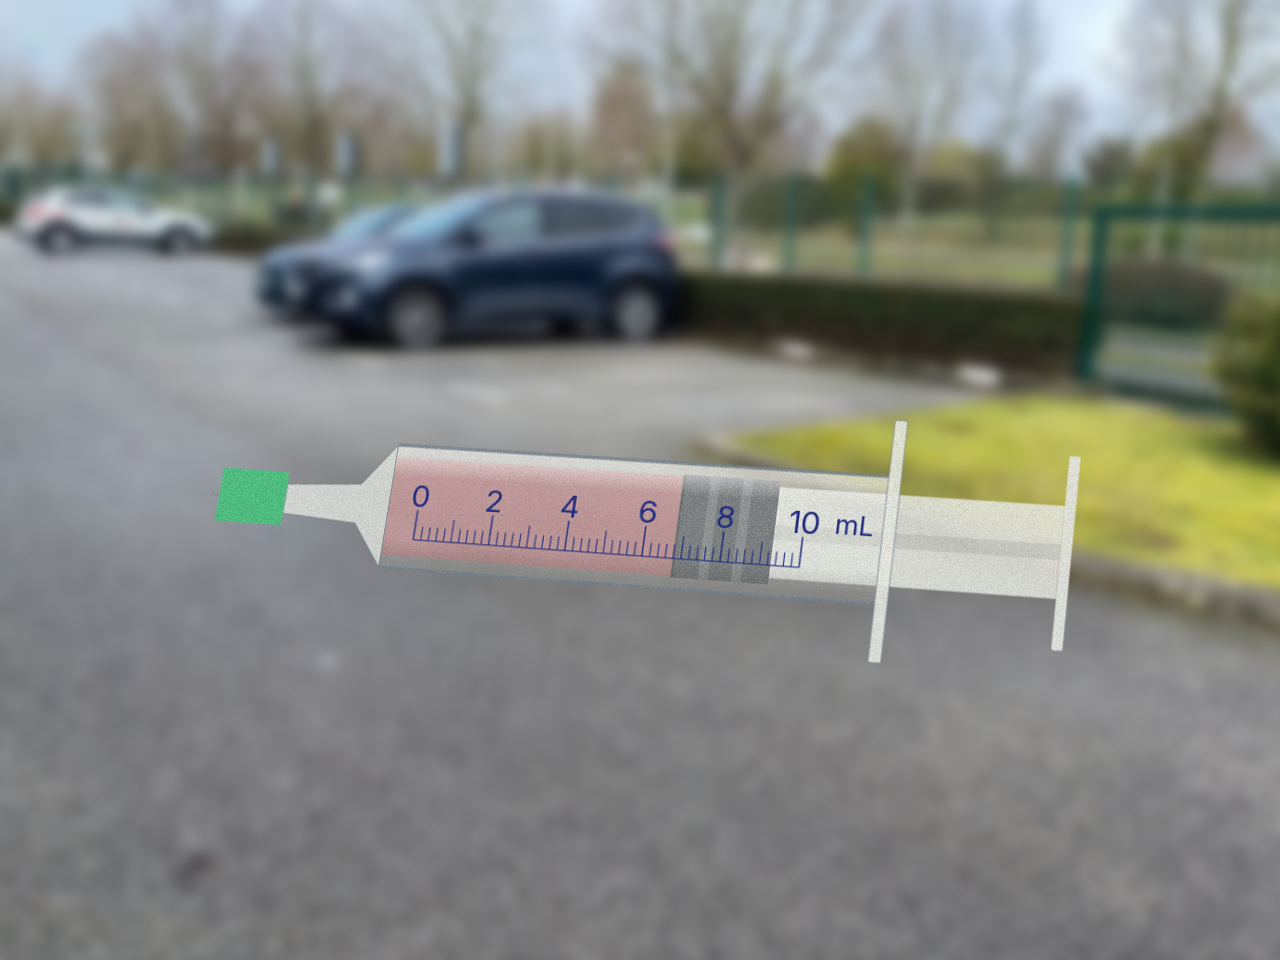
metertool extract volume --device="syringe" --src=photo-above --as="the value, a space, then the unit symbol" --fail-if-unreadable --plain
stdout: 6.8 mL
